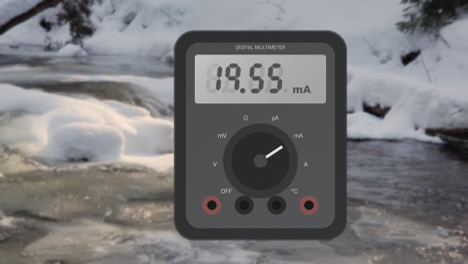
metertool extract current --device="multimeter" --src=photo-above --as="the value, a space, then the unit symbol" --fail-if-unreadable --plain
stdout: 19.55 mA
